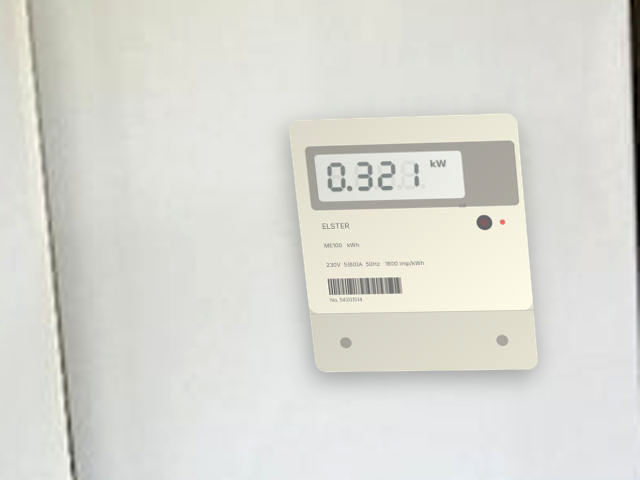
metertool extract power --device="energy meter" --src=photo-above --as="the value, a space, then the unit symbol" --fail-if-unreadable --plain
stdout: 0.321 kW
